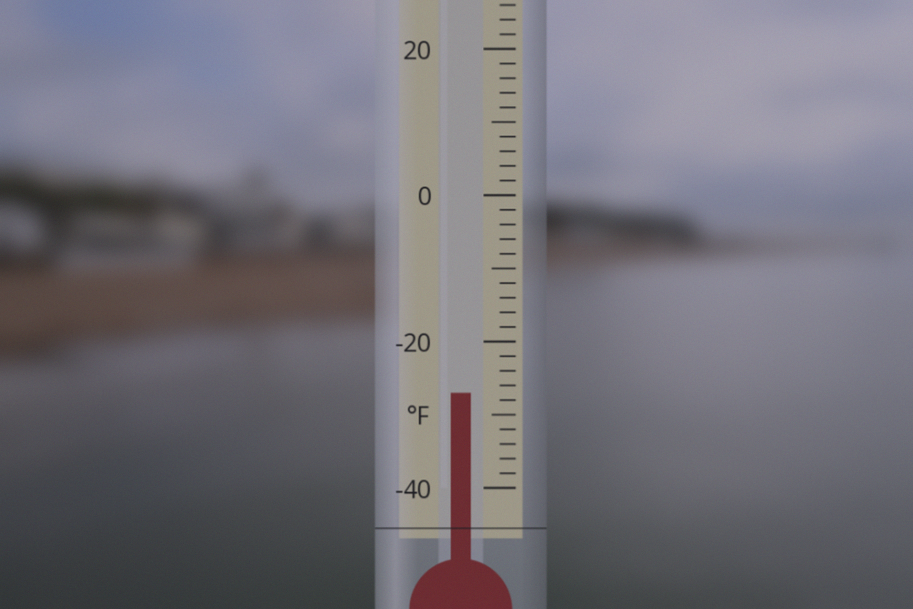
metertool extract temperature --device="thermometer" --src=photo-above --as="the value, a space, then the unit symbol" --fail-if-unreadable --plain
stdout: -27 °F
